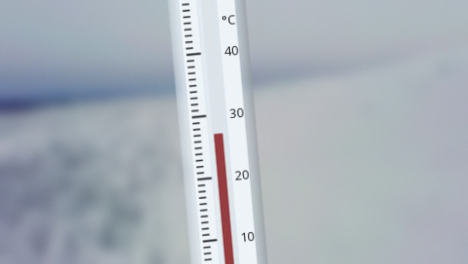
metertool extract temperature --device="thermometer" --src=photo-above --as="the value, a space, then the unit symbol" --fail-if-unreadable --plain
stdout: 27 °C
